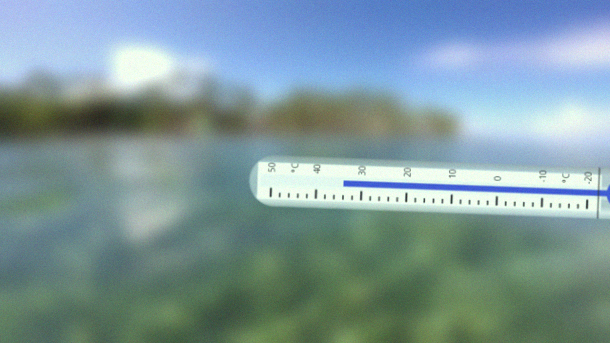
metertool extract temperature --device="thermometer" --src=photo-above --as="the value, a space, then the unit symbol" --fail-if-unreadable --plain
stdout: 34 °C
